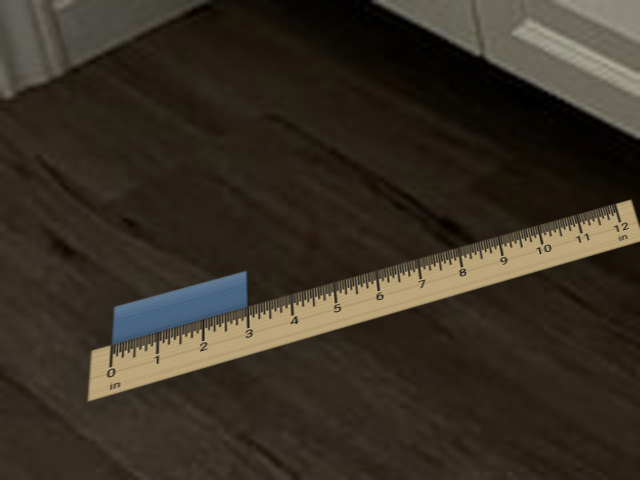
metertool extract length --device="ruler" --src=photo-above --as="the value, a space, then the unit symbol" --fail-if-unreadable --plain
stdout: 3 in
